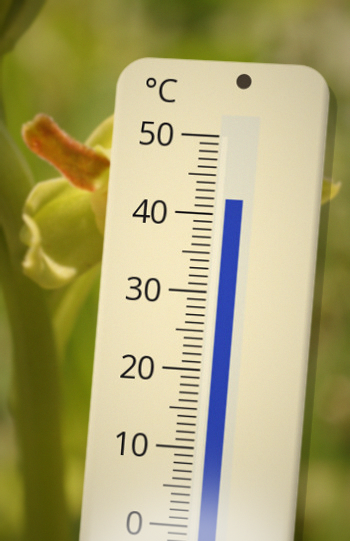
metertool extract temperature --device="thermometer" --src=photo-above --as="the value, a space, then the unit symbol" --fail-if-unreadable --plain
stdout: 42 °C
